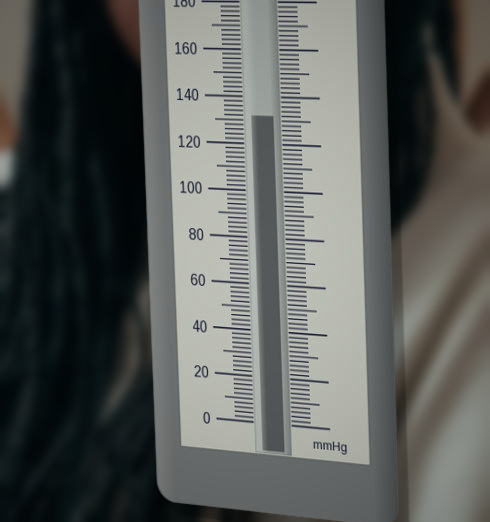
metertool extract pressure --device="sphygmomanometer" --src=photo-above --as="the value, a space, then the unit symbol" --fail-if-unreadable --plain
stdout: 132 mmHg
